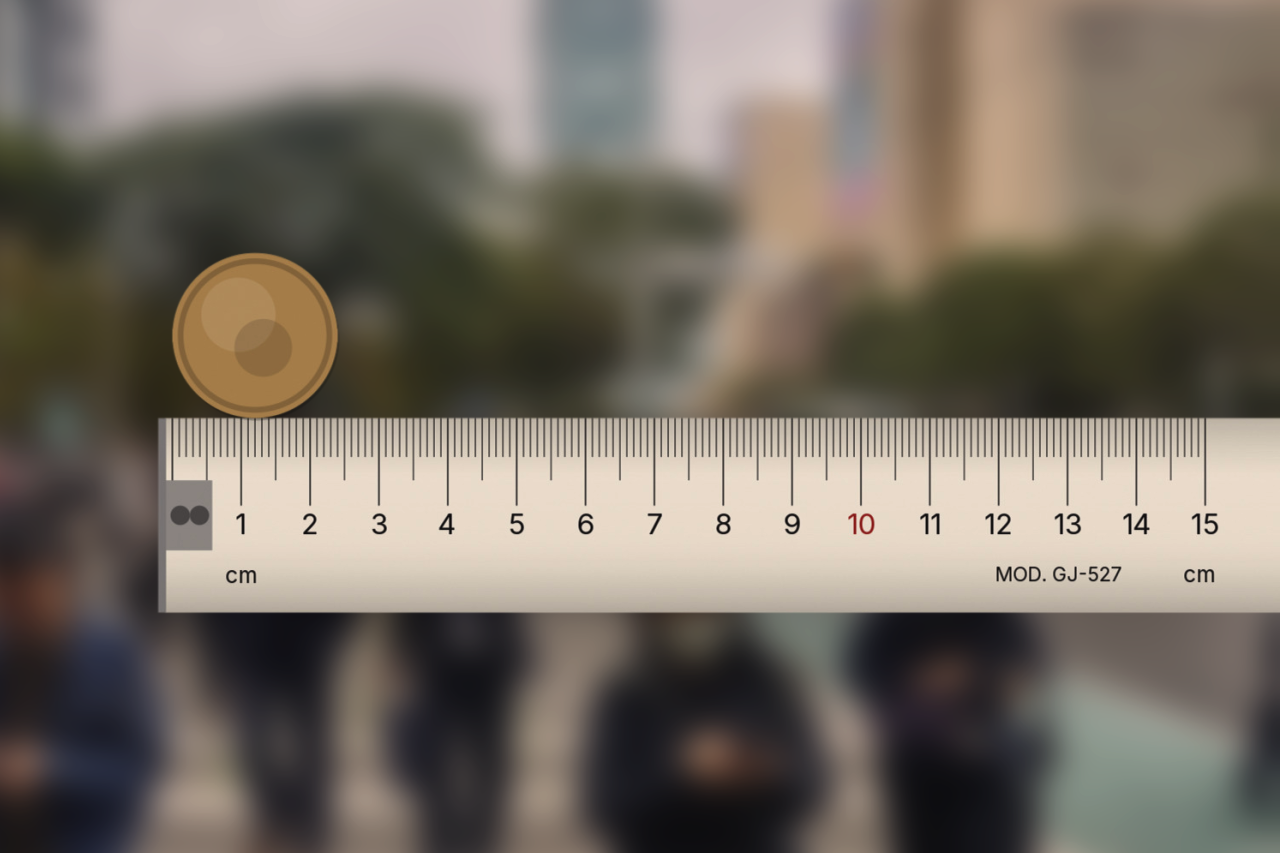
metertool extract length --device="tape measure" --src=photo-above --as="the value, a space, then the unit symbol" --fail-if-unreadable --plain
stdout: 2.4 cm
